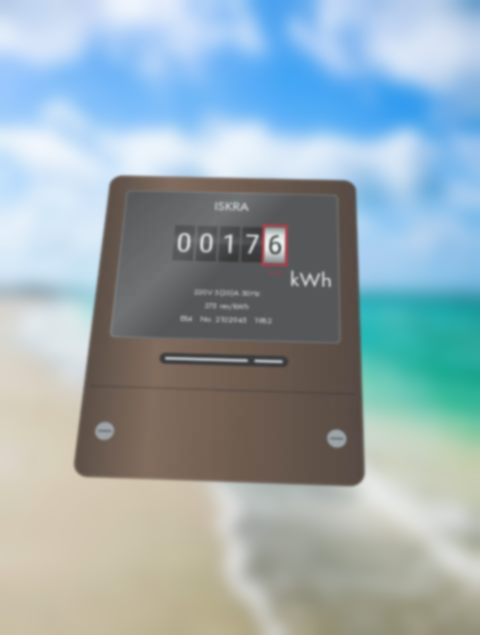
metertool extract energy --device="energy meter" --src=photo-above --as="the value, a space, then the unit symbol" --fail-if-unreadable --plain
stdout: 17.6 kWh
